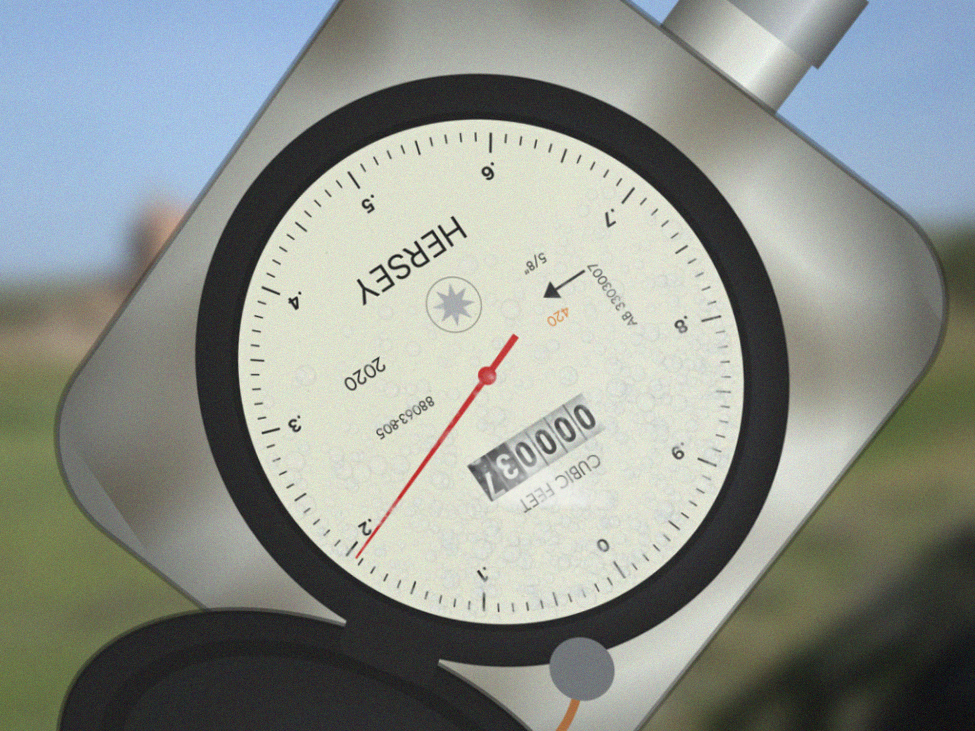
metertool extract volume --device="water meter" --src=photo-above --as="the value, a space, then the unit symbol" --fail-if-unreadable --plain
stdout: 37.19 ft³
